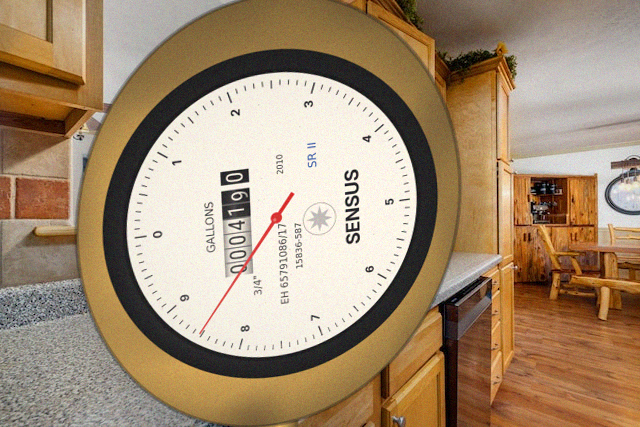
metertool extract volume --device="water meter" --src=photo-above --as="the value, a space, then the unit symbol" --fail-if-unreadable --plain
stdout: 4188.5 gal
